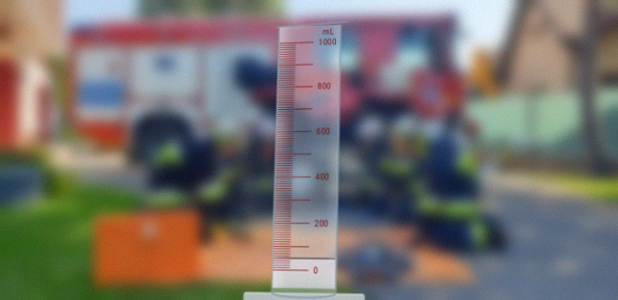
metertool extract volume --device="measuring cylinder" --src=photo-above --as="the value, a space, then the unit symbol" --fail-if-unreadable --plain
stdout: 50 mL
